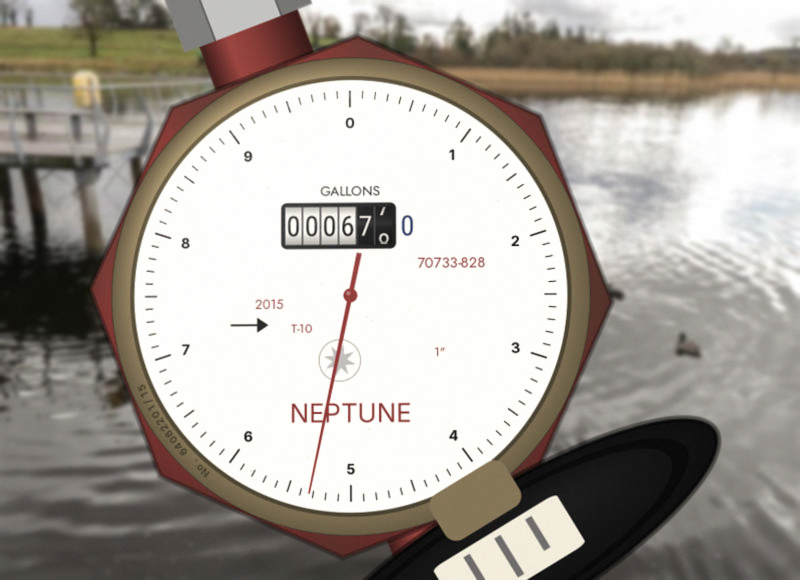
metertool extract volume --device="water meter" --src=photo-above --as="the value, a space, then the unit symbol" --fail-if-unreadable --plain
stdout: 6775.3 gal
